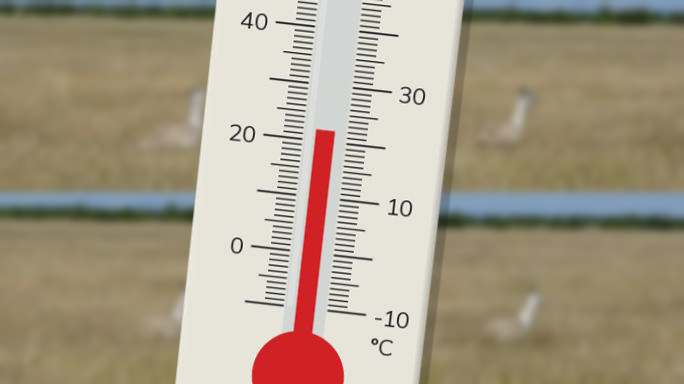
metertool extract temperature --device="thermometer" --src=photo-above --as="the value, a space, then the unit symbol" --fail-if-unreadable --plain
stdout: 22 °C
